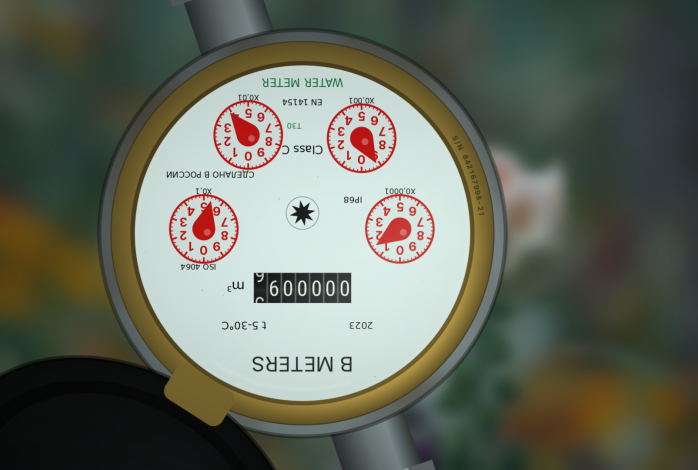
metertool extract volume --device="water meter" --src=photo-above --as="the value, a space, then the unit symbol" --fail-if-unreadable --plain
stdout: 95.5391 m³
